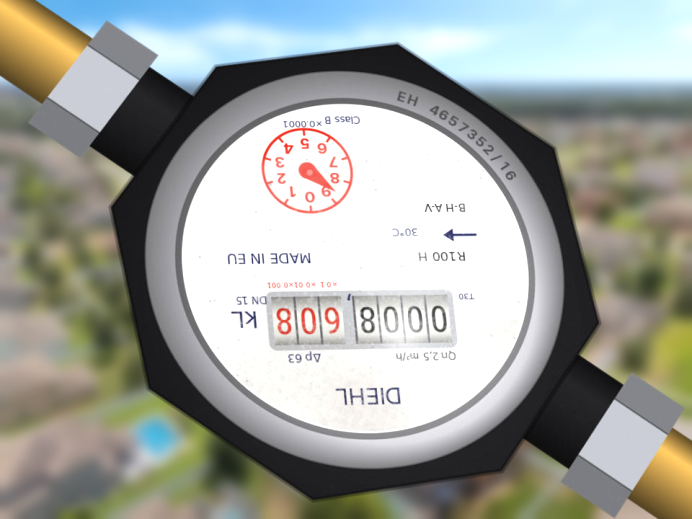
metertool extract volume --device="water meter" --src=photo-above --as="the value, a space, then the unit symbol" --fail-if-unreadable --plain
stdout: 8.6088 kL
